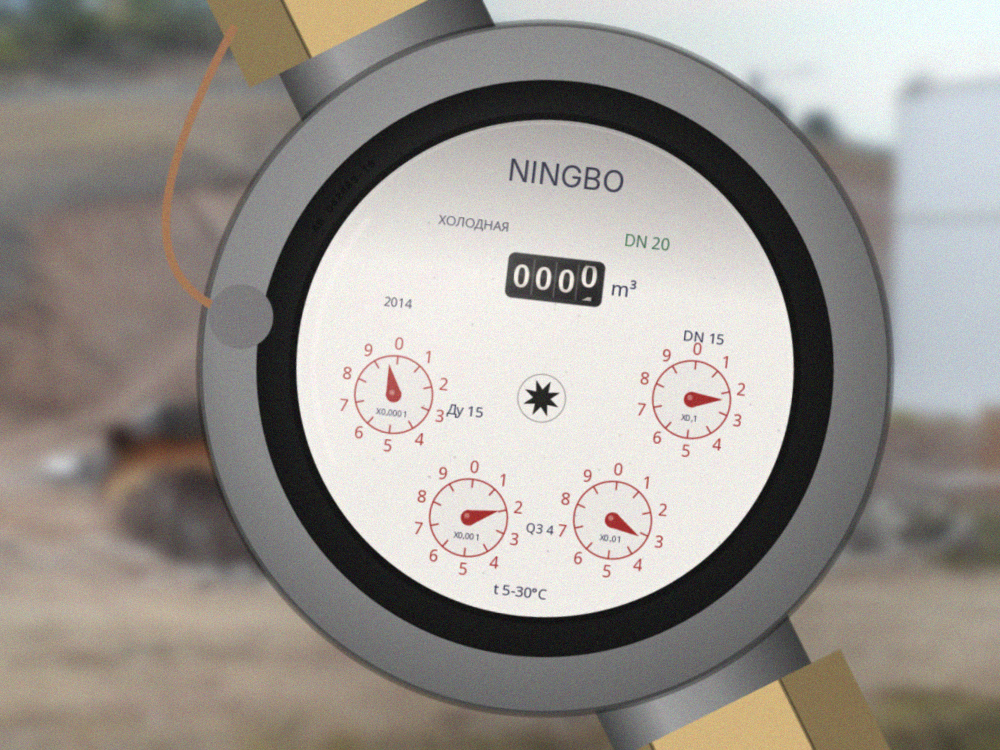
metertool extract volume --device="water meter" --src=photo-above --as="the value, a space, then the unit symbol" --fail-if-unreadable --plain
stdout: 0.2319 m³
